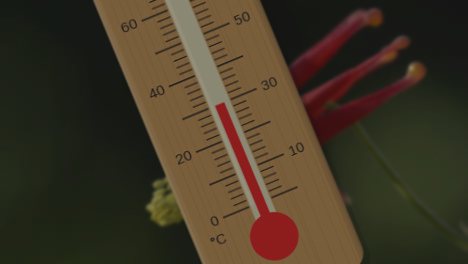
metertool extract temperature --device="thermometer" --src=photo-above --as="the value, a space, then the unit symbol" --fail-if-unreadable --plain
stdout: 30 °C
